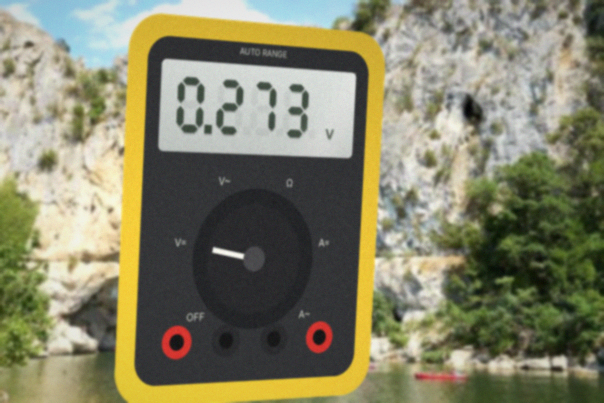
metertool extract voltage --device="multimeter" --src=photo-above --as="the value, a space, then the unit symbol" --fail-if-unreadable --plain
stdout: 0.273 V
